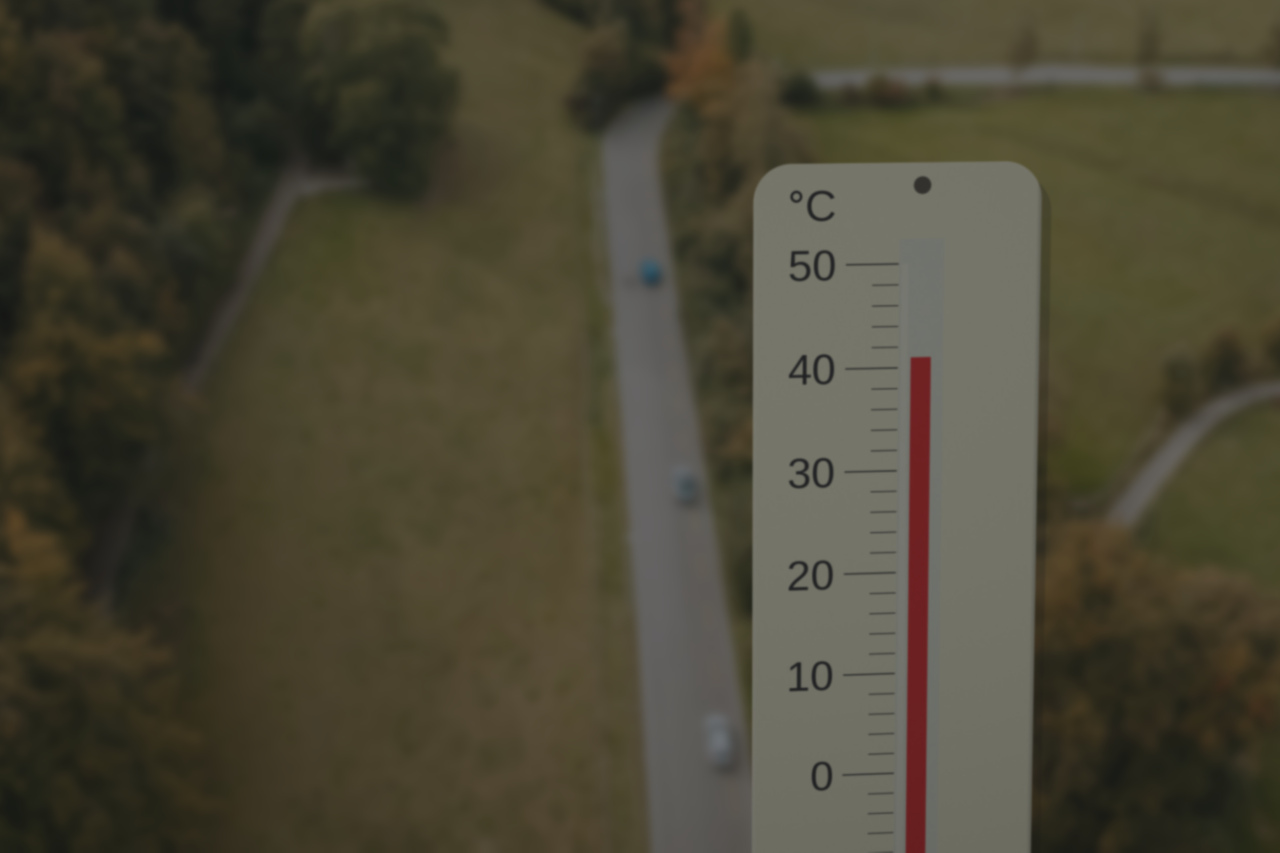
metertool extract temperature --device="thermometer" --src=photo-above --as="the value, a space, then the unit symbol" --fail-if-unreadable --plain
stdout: 41 °C
